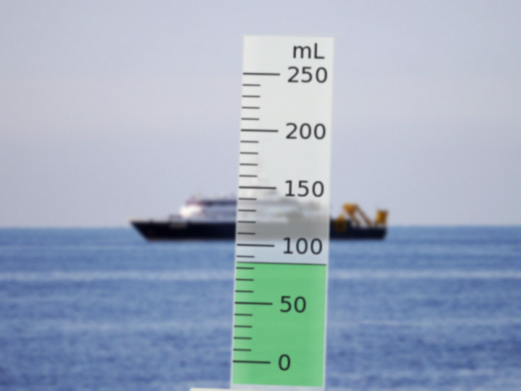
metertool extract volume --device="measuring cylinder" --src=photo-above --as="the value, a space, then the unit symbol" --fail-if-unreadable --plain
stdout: 85 mL
